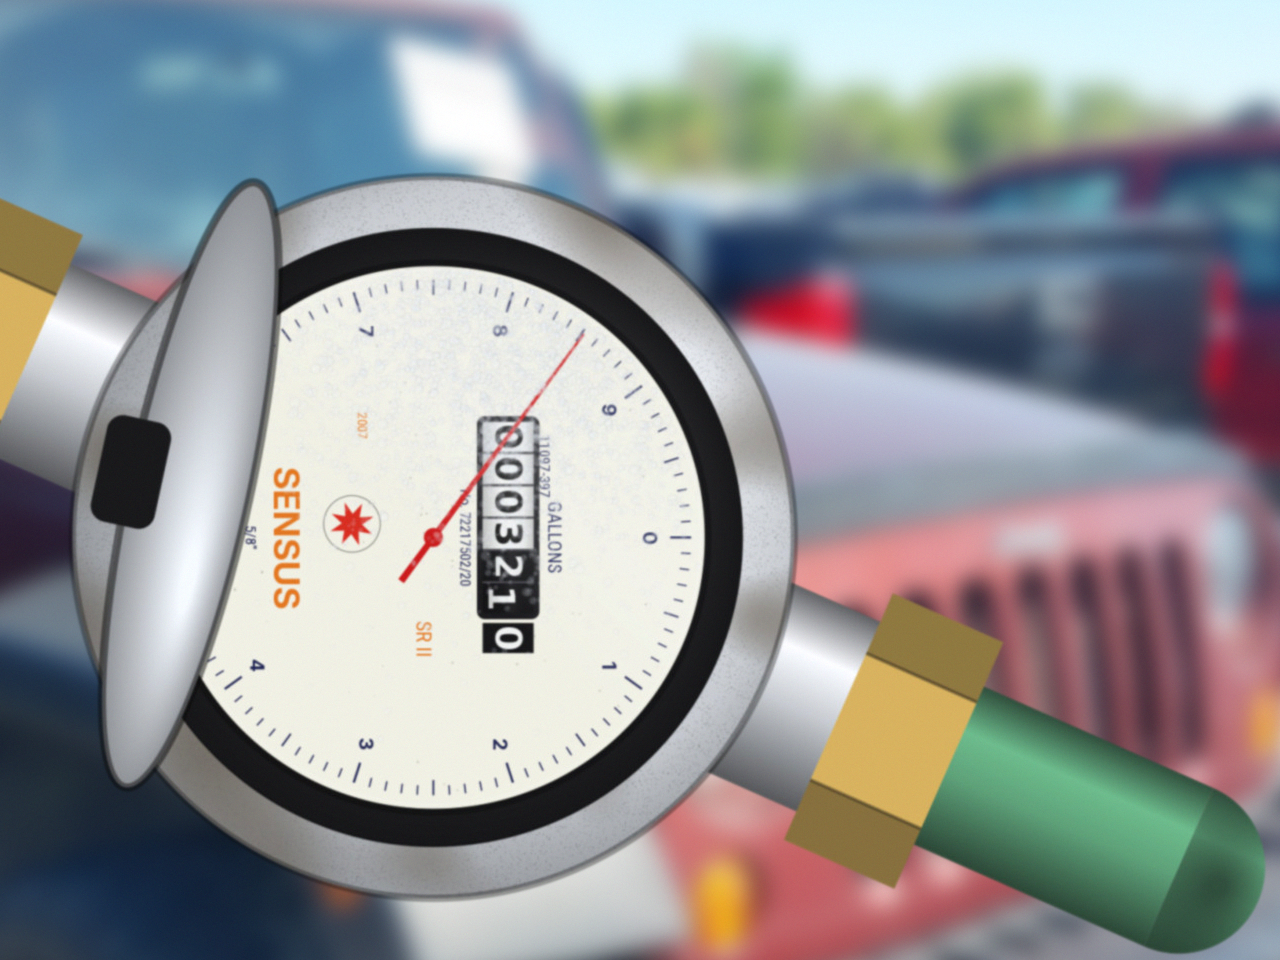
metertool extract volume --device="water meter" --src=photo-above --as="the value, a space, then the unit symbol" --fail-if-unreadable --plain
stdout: 3208.5 gal
